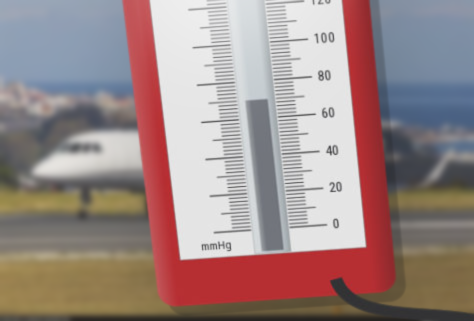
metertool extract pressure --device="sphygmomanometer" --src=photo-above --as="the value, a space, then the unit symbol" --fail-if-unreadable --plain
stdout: 70 mmHg
